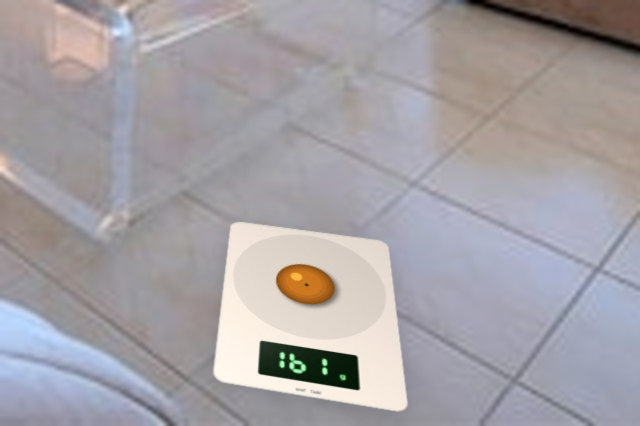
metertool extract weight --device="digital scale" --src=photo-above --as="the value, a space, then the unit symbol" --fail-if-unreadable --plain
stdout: 161 g
